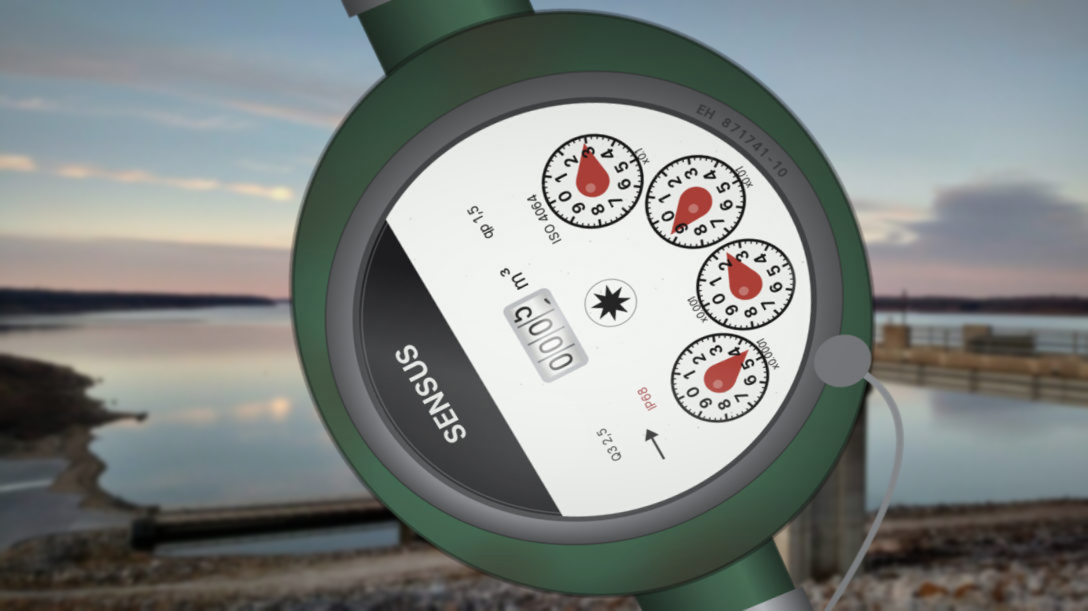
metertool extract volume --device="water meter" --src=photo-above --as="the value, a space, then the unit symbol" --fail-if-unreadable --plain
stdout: 5.2924 m³
